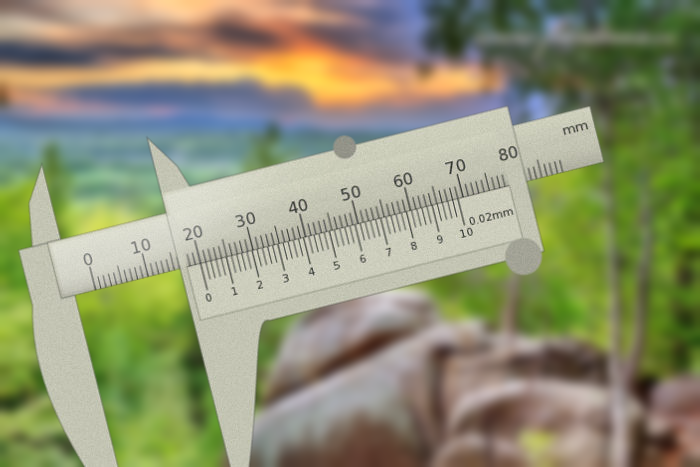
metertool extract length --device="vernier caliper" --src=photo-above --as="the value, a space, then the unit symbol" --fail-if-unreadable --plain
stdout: 20.0 mm
